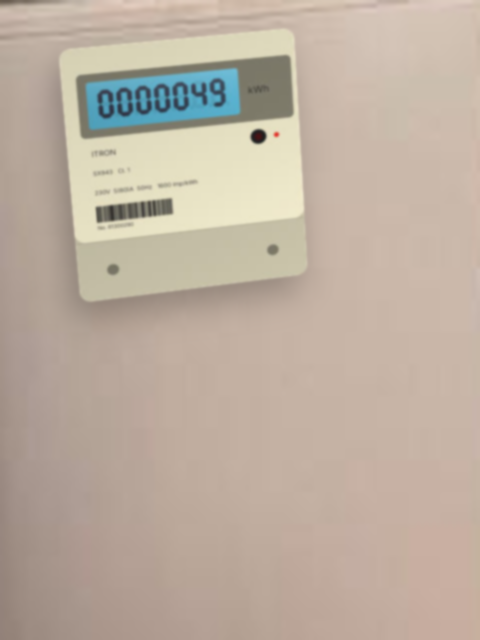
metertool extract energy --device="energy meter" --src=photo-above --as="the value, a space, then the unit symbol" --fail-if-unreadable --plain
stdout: 49 kWh
